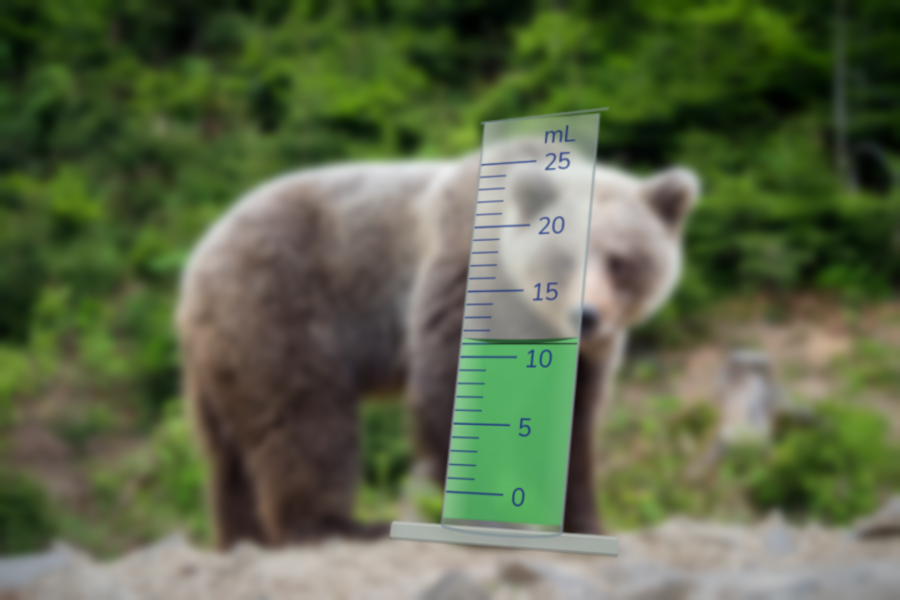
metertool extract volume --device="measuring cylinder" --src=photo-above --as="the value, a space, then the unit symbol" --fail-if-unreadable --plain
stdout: 11 mL
